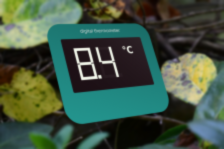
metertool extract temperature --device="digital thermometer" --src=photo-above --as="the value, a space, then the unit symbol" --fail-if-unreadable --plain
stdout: 8.4 °C
